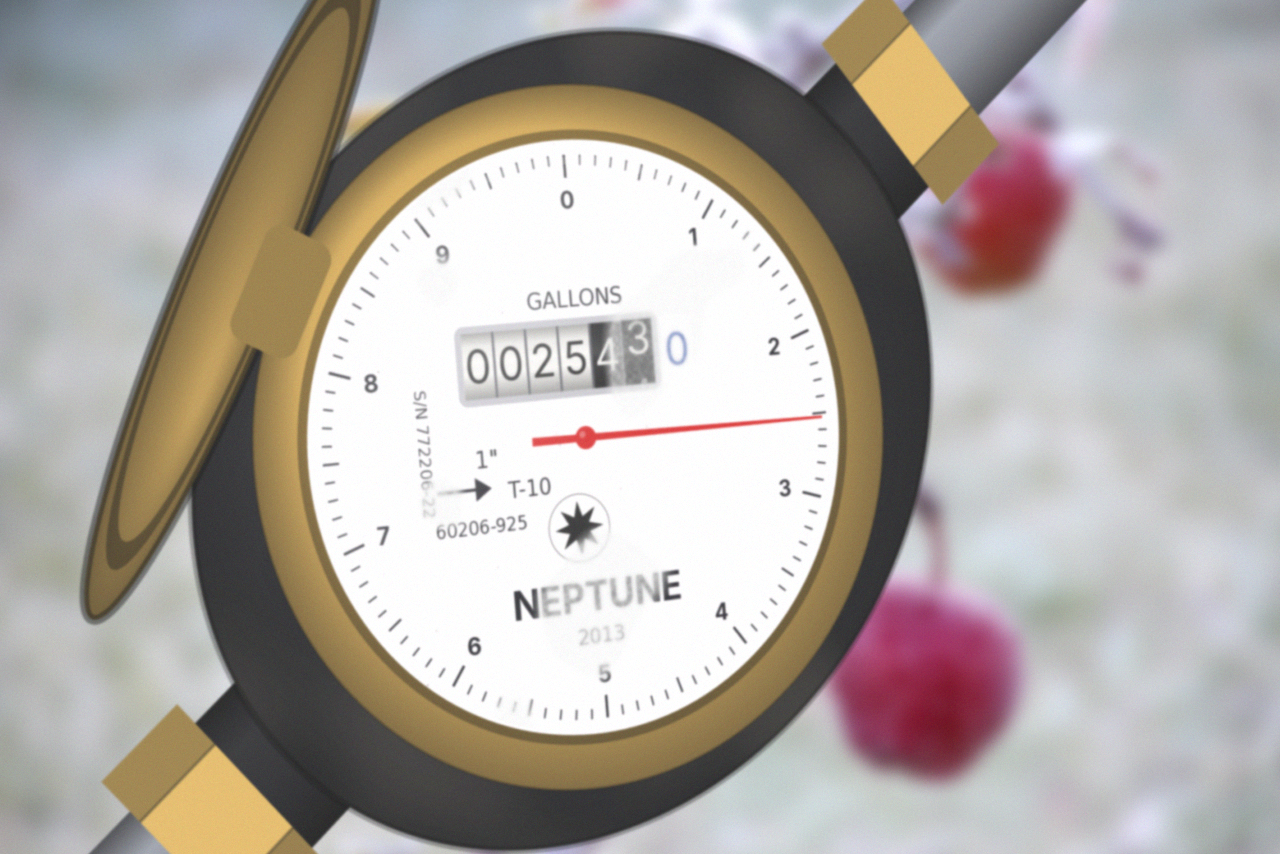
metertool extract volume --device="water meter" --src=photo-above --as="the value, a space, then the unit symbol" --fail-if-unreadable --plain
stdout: 25432.5 gal
